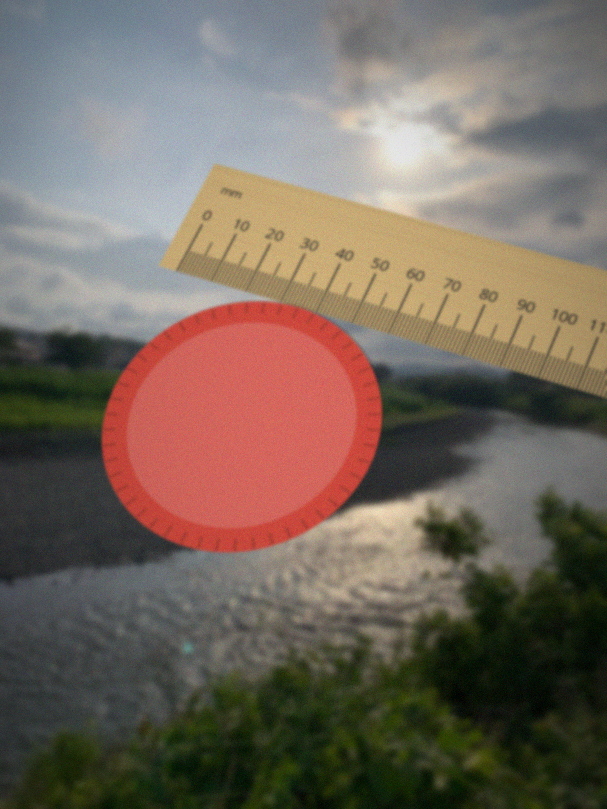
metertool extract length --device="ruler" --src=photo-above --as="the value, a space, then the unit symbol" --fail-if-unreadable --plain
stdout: 70 mm
